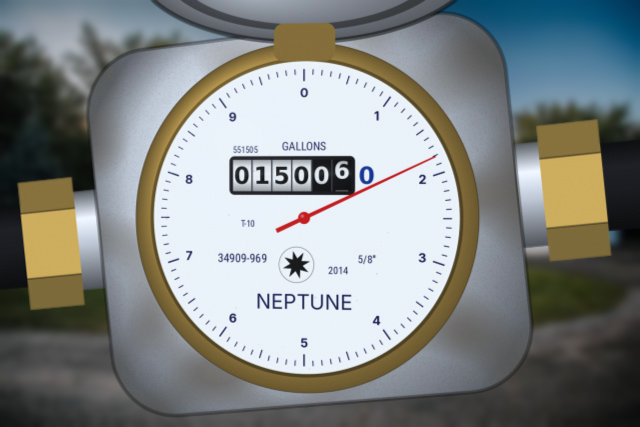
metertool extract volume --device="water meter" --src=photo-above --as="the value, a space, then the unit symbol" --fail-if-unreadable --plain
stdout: 150061.8 gal
